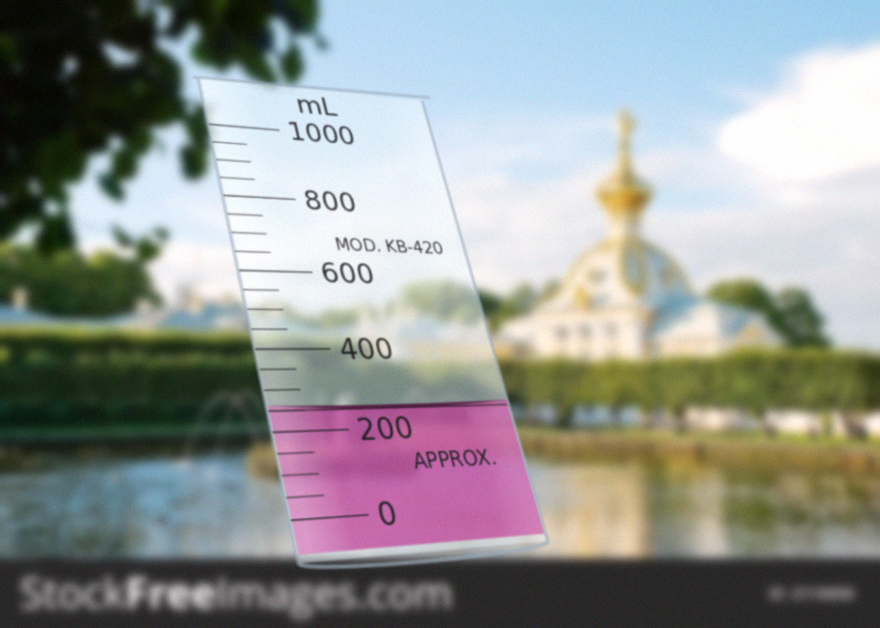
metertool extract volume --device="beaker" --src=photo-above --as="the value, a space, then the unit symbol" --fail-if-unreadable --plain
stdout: 250 mL
